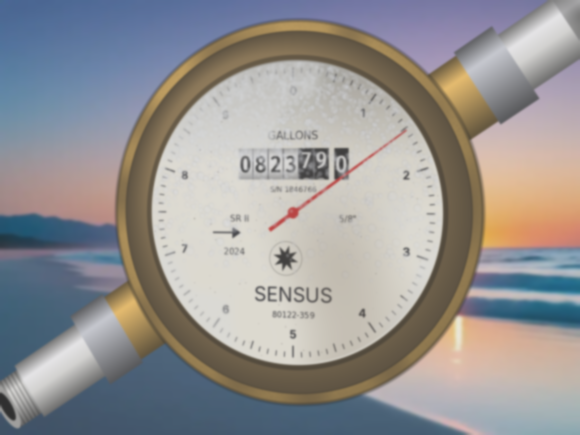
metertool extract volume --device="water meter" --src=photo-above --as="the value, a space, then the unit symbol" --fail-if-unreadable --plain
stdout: 823791.5 gal
